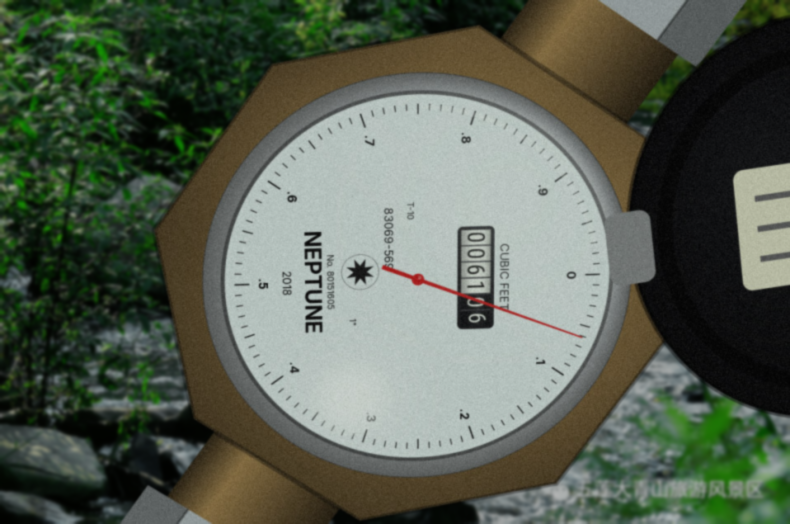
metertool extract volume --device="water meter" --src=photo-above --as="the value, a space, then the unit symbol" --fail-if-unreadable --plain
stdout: 6106.06 ft³
